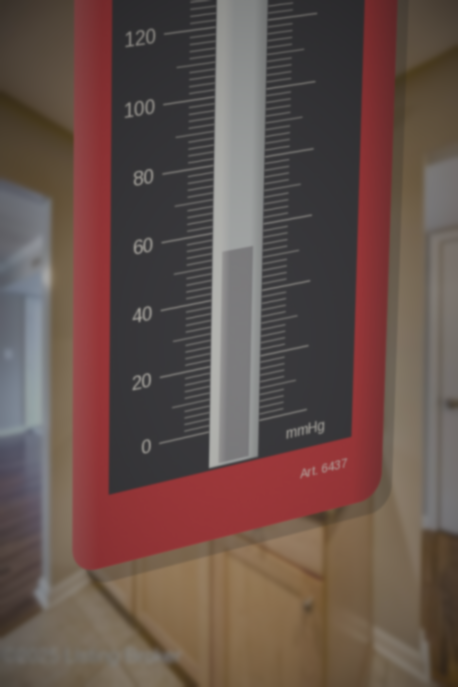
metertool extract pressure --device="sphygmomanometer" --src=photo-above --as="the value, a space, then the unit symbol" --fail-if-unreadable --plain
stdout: 54 mmHg
